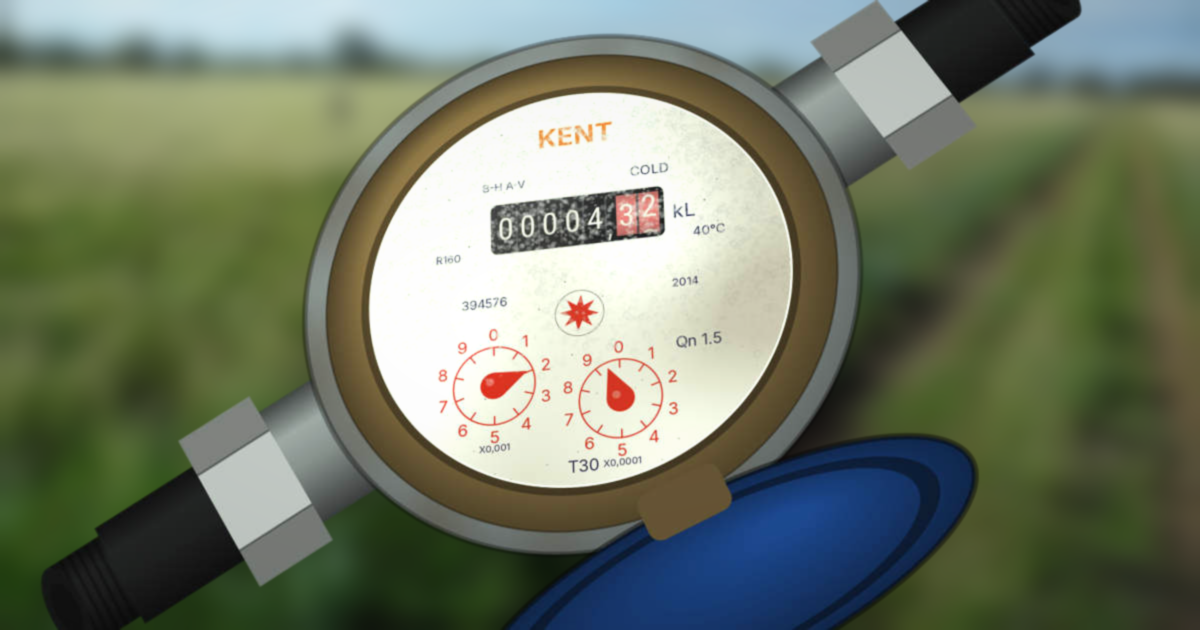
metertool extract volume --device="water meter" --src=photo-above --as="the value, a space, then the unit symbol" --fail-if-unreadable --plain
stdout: 4.3219 kL
